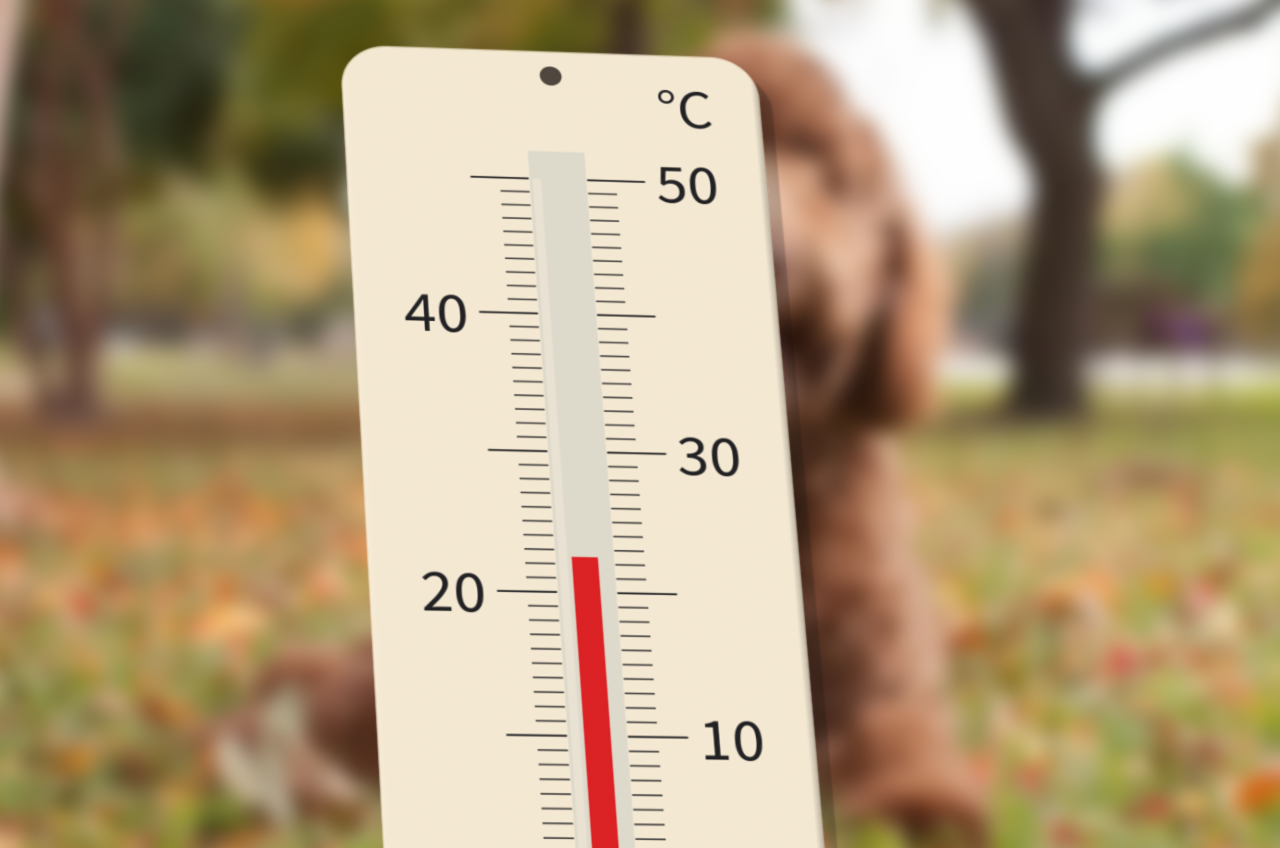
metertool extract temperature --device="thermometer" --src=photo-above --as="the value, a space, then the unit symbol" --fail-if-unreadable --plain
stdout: 22.5 °C
